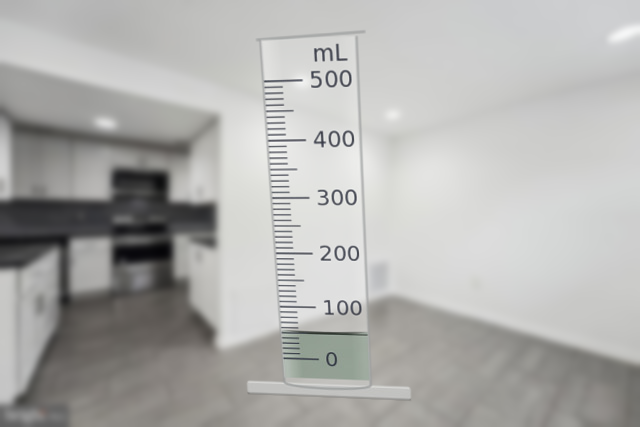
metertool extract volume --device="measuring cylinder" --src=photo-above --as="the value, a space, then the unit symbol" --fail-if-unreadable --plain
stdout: 50 mL
